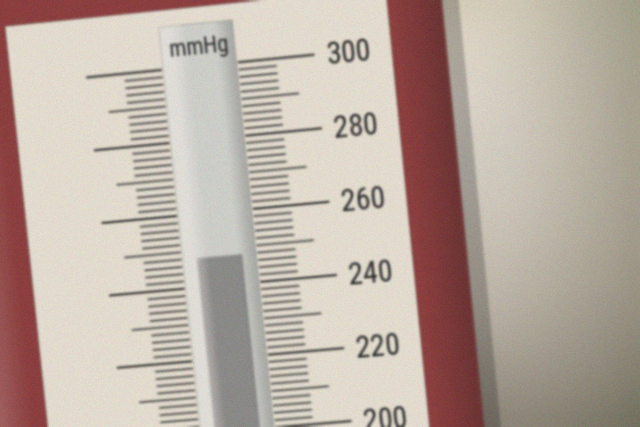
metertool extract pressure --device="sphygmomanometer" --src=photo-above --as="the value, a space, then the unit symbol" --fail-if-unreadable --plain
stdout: 248 mmHg
